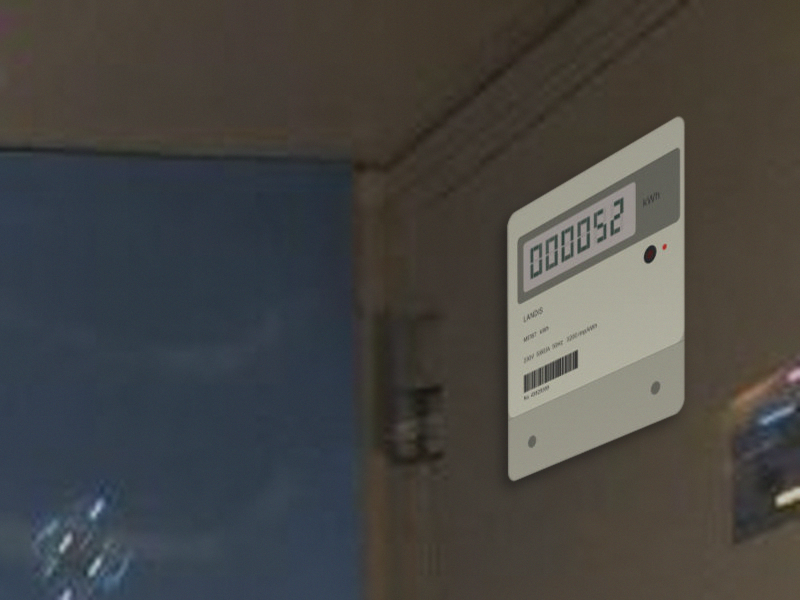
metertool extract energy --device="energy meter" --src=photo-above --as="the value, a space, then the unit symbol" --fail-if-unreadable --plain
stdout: 52 kWh
